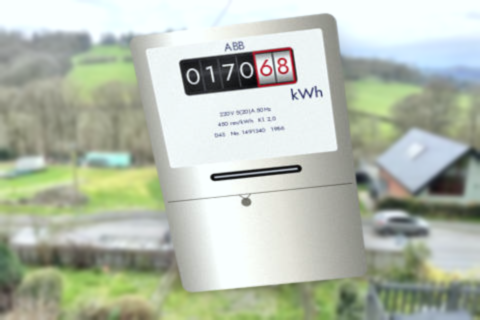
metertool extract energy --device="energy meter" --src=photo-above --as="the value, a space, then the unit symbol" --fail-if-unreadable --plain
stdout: 170.68 kWh
